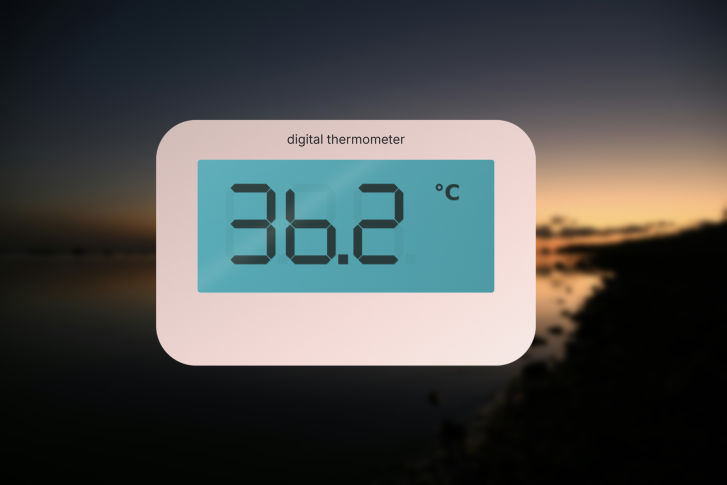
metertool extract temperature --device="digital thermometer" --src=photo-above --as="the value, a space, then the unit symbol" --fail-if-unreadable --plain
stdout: 36.2 °C
